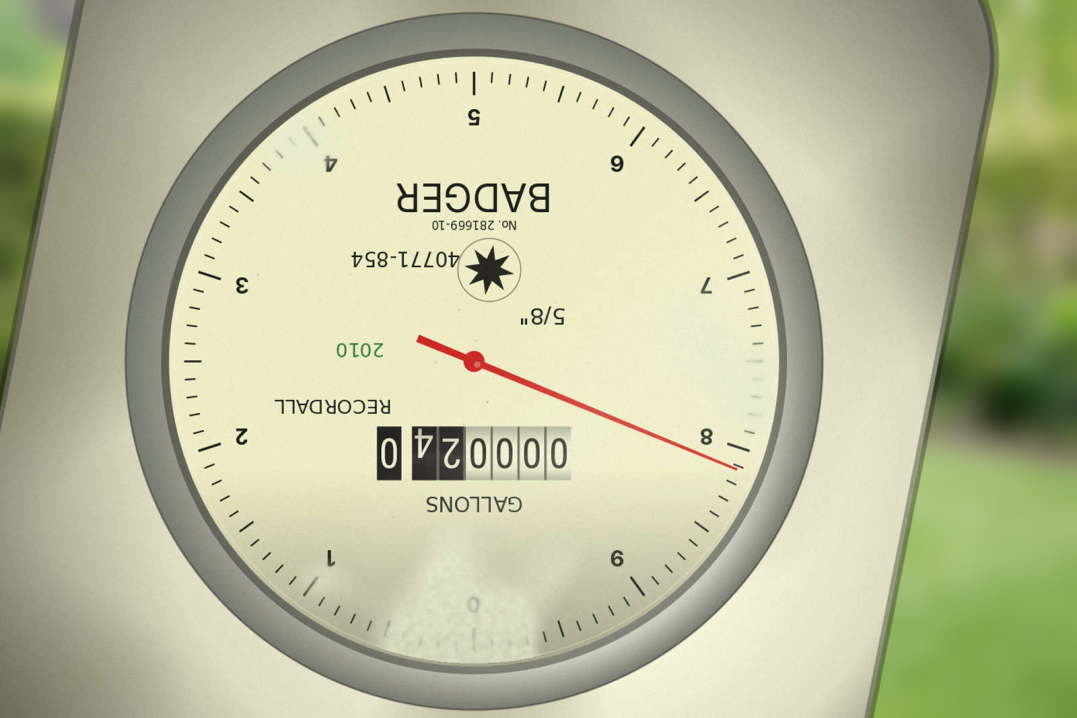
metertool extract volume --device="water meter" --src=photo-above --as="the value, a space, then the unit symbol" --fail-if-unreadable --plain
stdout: 238.1 gal
